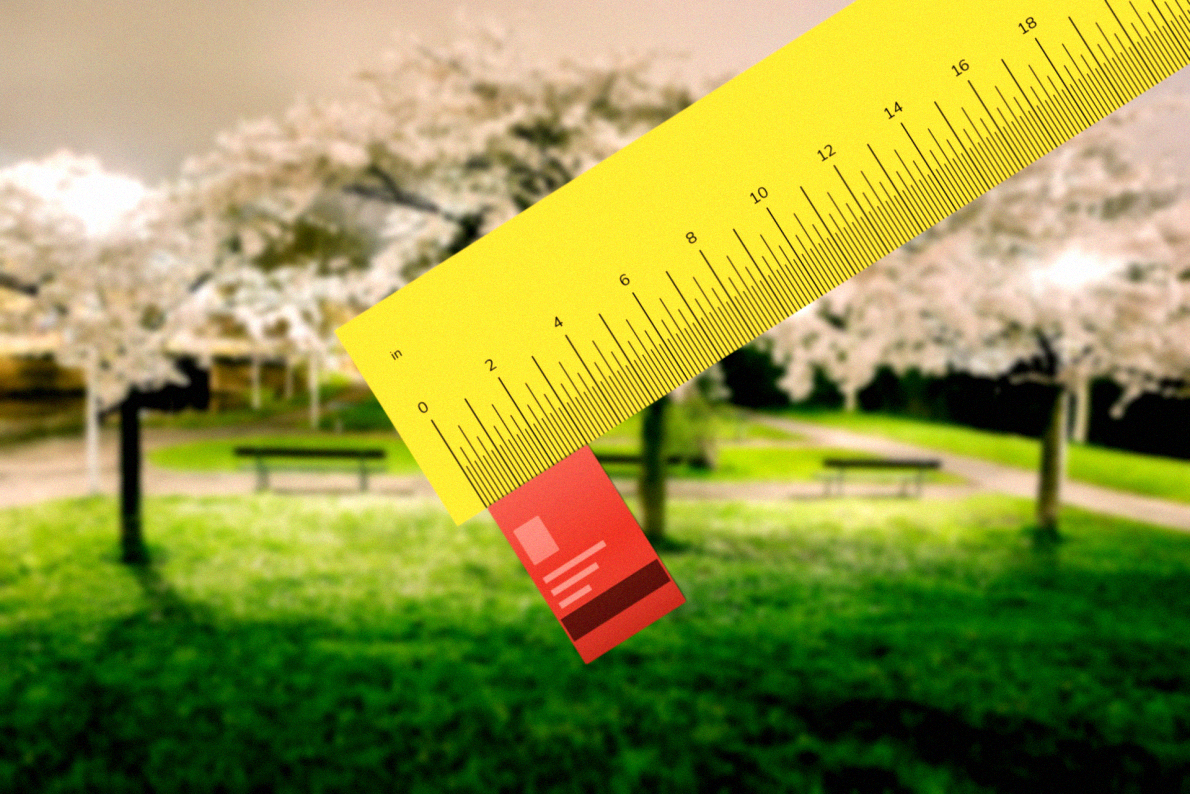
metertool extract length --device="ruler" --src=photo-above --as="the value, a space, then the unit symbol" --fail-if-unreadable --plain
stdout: 3 in
